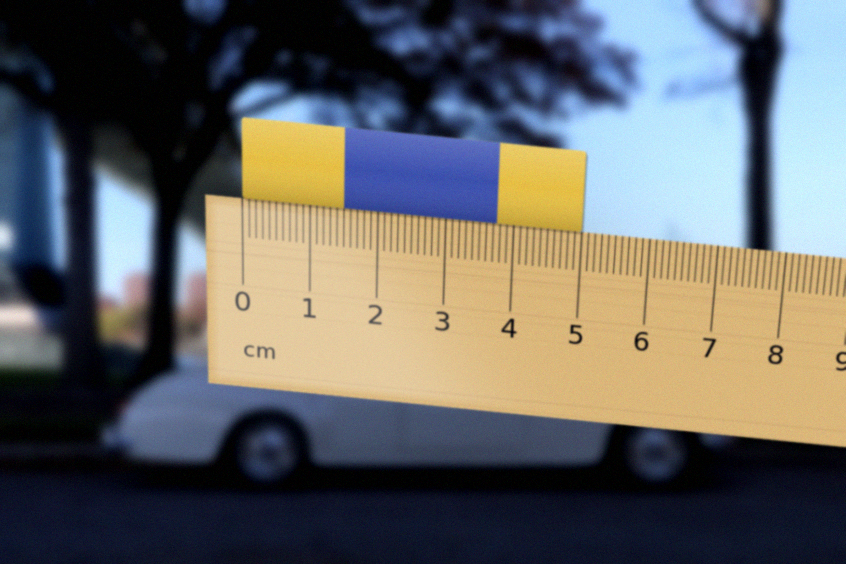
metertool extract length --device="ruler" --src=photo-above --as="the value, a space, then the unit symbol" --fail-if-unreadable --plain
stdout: 5 cm
